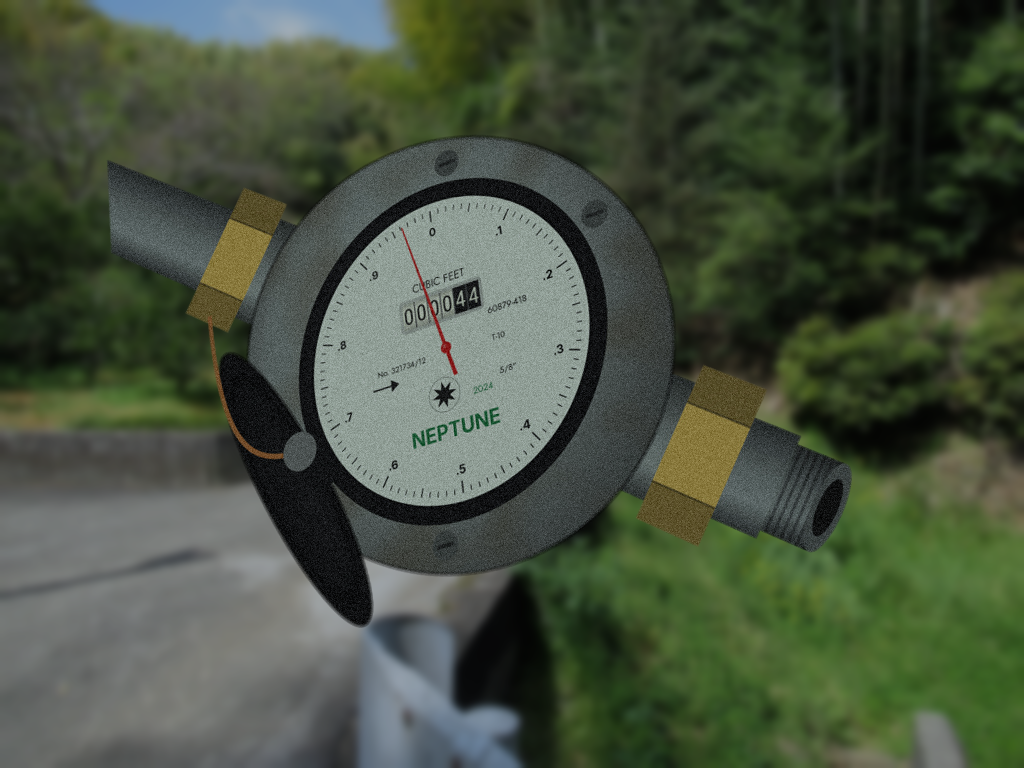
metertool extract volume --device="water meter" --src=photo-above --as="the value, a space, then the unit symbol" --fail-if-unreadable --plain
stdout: 43.96 ft³
